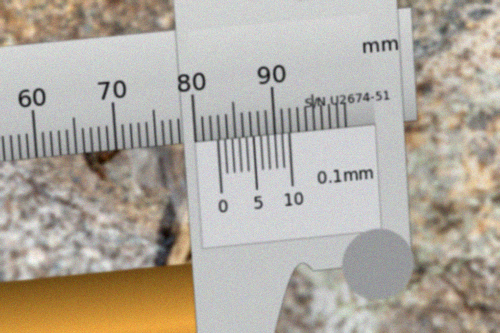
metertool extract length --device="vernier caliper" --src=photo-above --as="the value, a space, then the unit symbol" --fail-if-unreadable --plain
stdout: 82.8 mm
